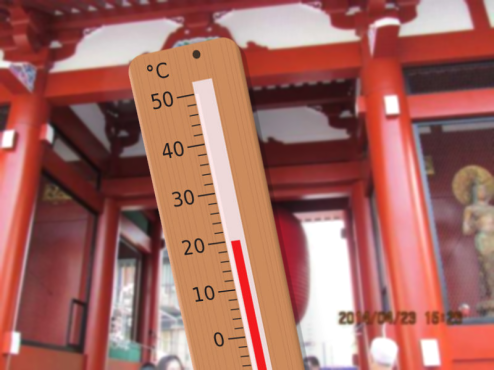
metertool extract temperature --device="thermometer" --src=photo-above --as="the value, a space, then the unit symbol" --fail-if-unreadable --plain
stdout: 20 °C
